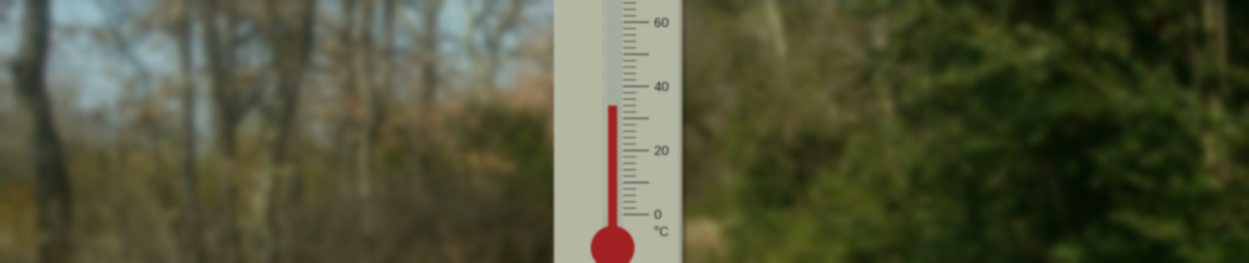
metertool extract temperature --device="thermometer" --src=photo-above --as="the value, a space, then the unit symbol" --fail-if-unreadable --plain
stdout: 34 °C
